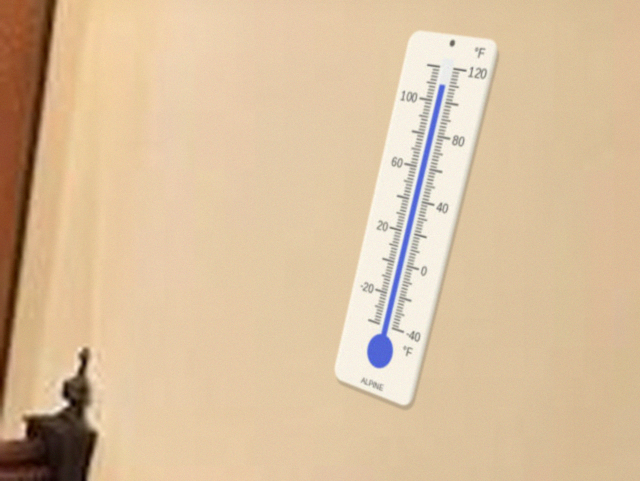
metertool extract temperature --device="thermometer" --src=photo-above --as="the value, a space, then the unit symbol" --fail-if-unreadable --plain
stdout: 110 °F
